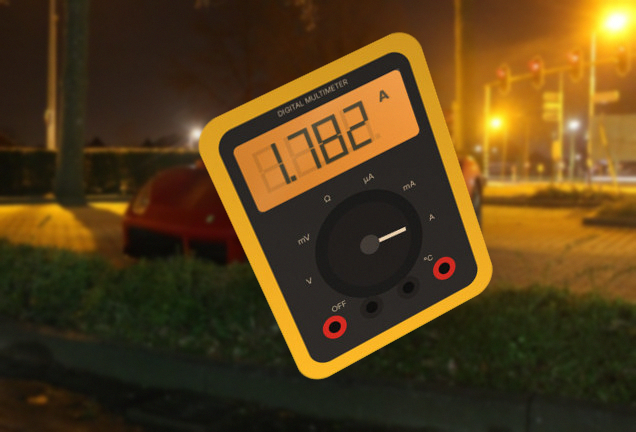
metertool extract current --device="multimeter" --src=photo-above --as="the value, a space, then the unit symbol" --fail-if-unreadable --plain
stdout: 1.782 A
